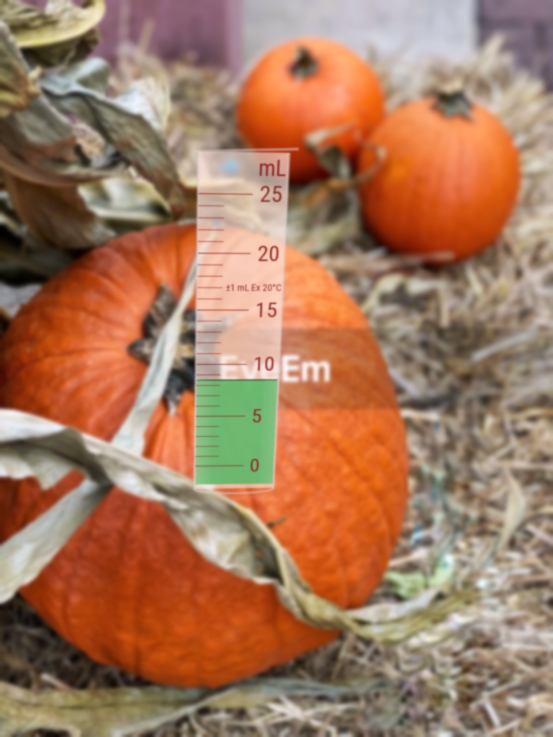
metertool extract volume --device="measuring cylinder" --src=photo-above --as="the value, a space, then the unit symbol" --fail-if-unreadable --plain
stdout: 8.5 mL
